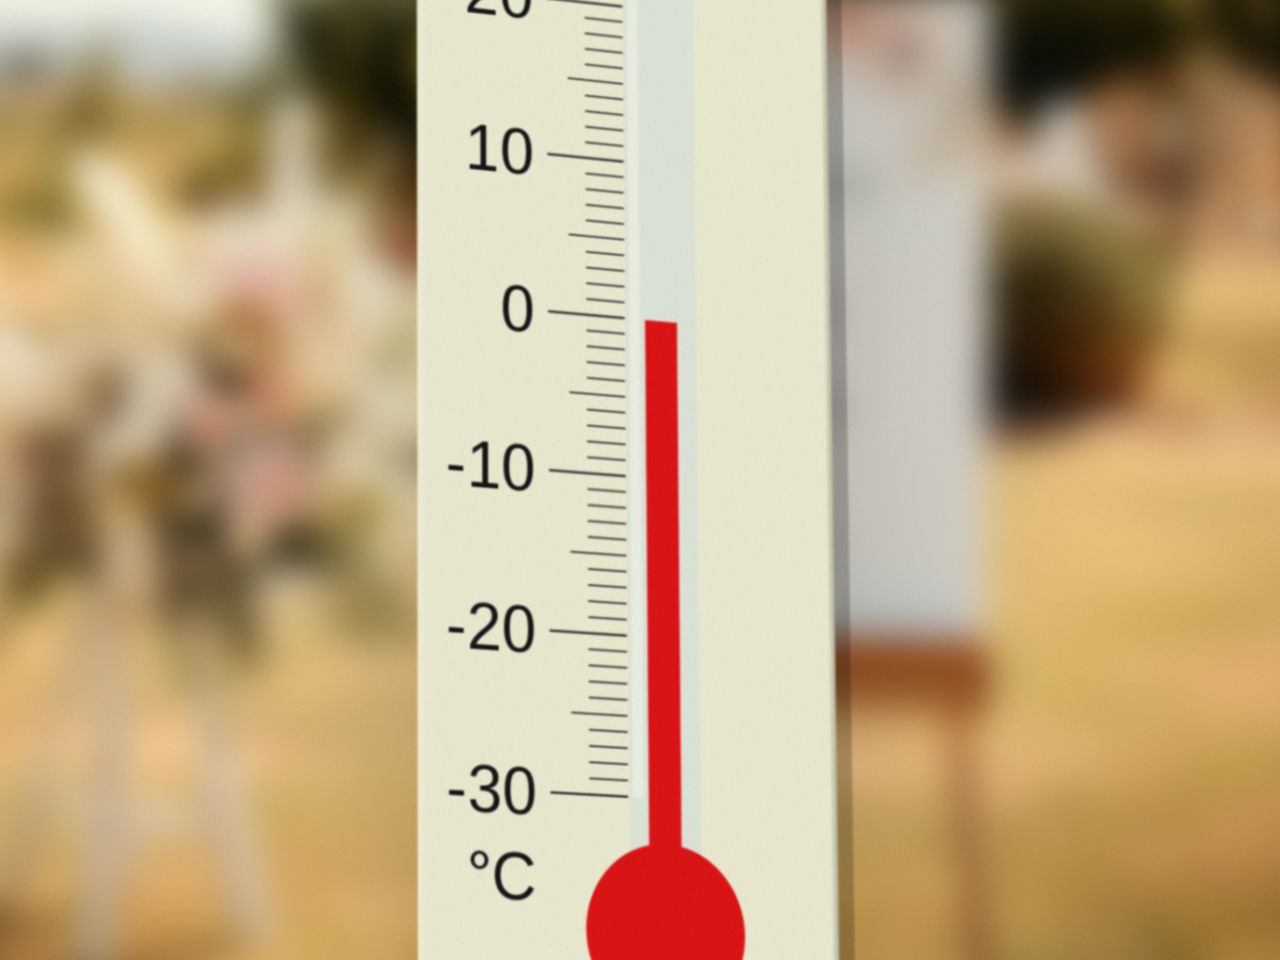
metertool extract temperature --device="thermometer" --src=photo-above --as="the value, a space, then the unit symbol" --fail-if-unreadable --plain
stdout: 0 °C
